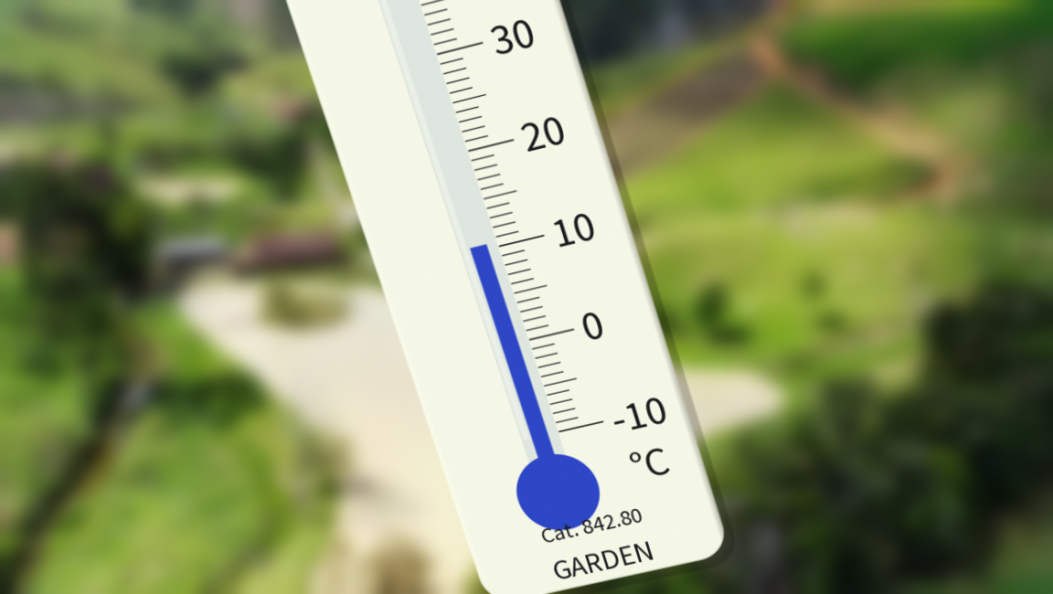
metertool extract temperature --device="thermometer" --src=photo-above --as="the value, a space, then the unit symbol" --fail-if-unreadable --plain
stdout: 10.5 °C
